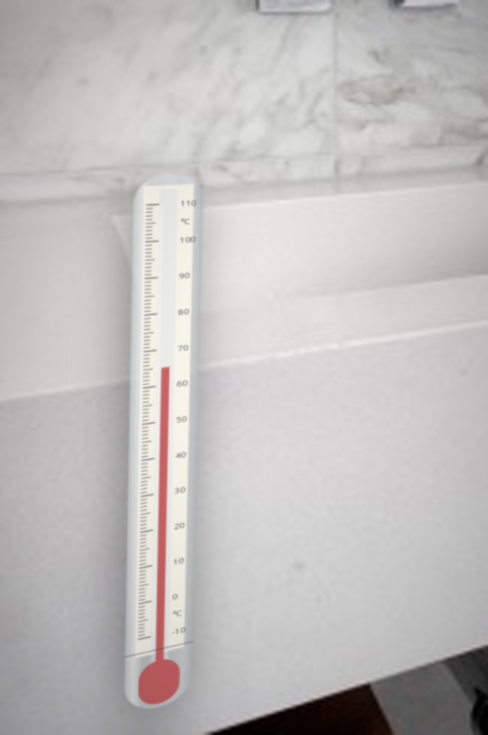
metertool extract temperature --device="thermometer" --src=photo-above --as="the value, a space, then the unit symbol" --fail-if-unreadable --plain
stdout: 65 °C
